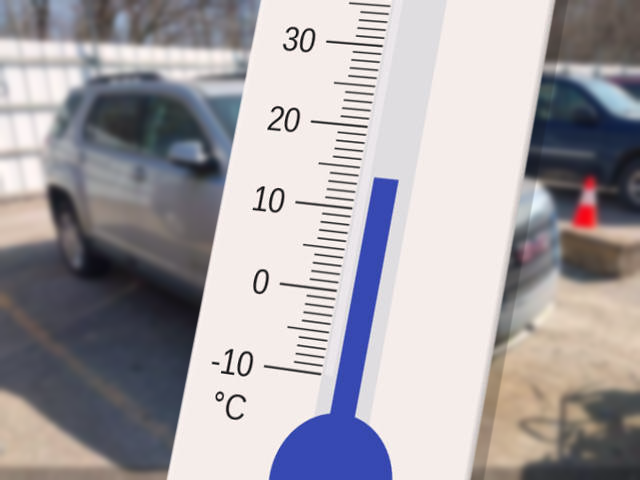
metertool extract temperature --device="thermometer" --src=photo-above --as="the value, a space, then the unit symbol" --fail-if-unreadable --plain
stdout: 14 °C
